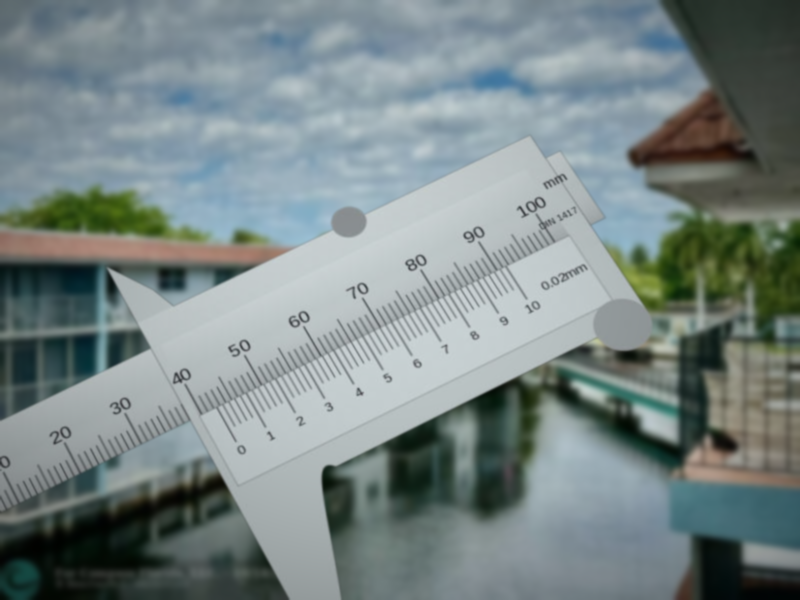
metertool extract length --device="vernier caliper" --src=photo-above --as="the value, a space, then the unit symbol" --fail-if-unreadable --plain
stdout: 42.5 mm
